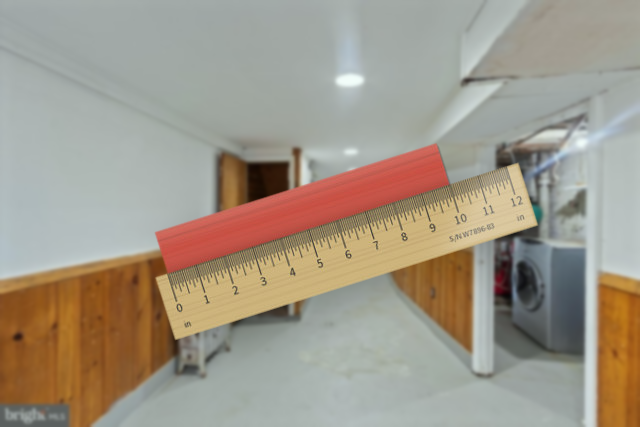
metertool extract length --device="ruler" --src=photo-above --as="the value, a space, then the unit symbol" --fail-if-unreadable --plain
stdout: 10 in
